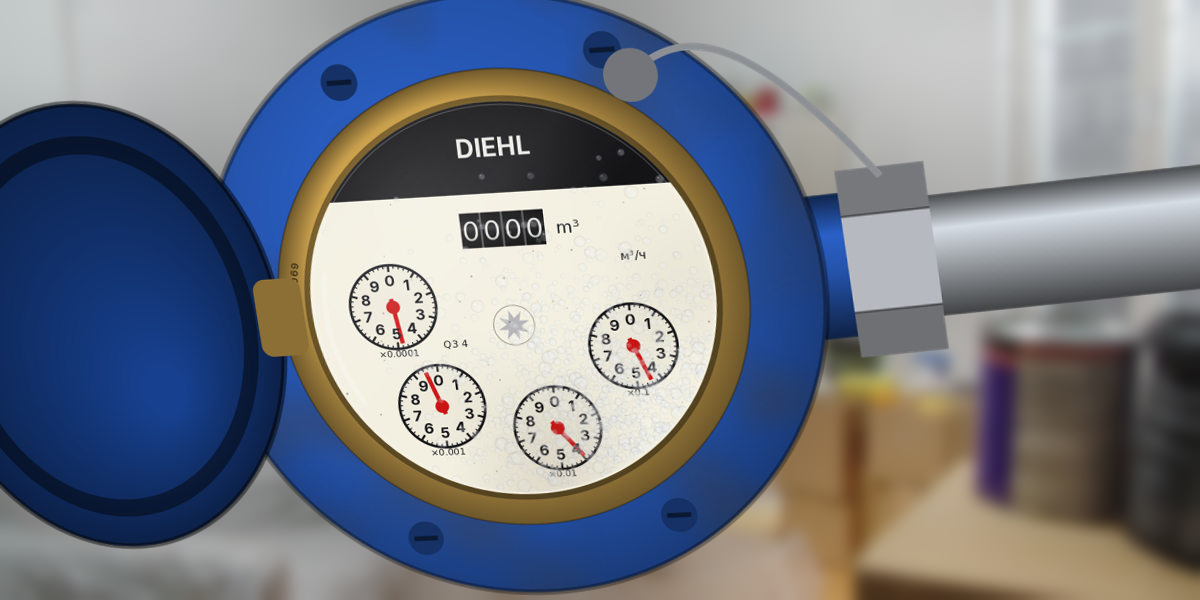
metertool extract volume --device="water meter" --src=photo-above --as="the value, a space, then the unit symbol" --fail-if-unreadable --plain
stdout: 0.4394 m³
